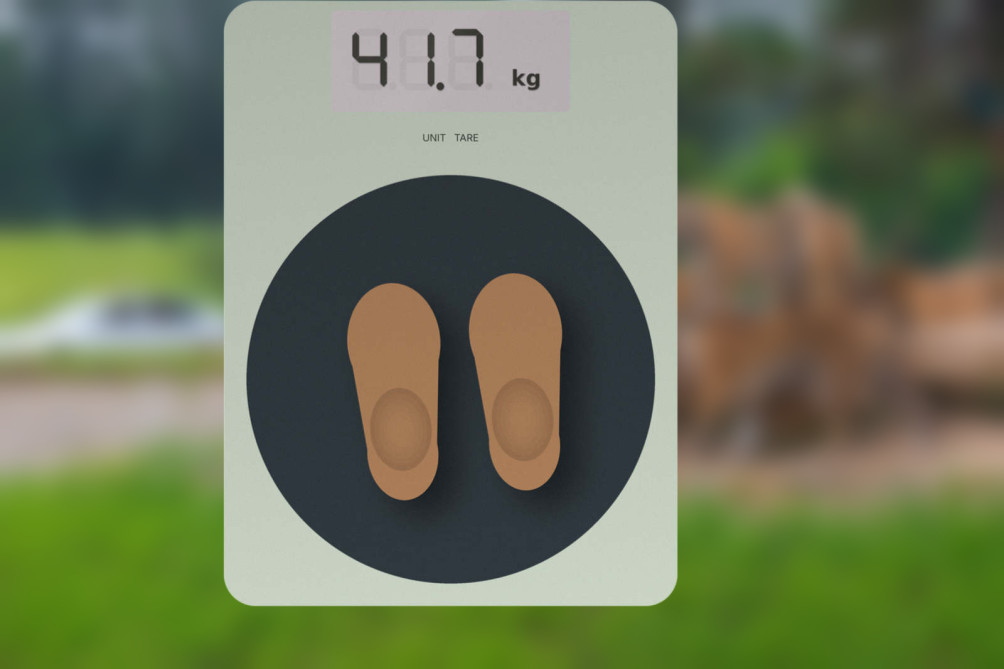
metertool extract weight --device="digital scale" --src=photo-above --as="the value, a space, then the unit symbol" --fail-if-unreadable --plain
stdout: 41.7 kg
